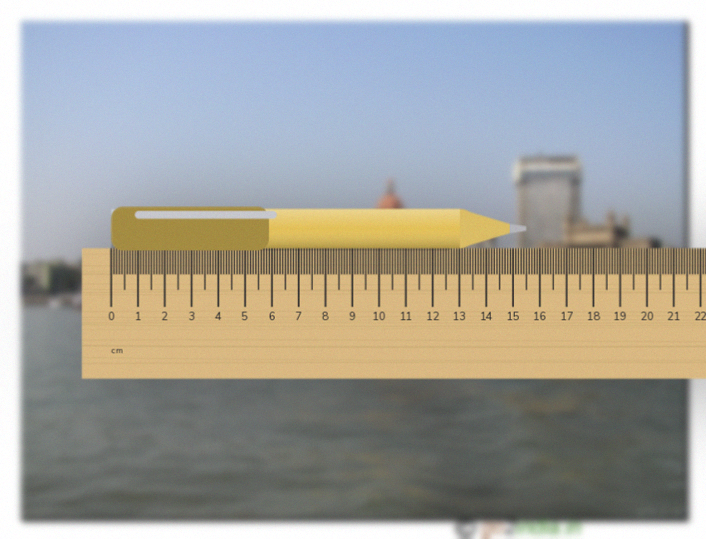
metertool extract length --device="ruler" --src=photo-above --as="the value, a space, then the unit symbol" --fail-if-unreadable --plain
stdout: 15.5 cm
